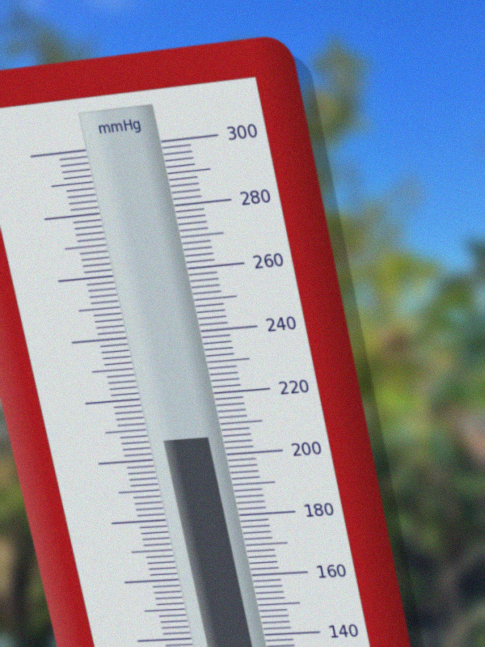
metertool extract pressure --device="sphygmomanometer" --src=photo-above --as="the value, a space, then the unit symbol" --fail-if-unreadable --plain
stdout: 206 mmHg
